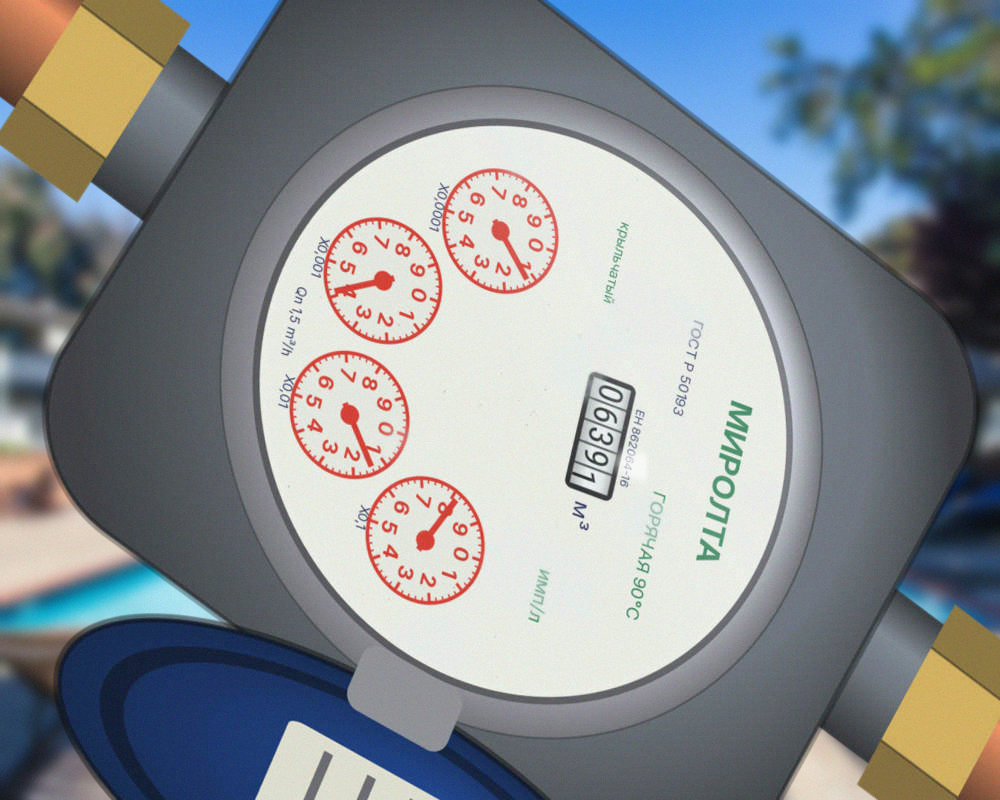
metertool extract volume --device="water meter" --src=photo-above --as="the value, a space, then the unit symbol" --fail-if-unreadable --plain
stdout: 6390.8141 m³
